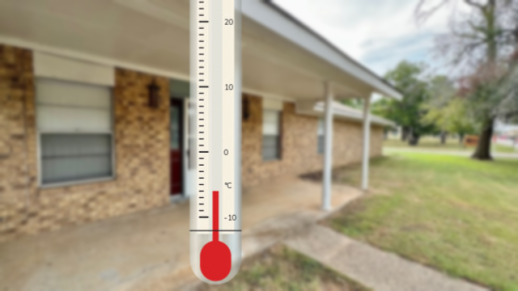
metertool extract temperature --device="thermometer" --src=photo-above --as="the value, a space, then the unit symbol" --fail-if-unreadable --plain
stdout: -6 °C
